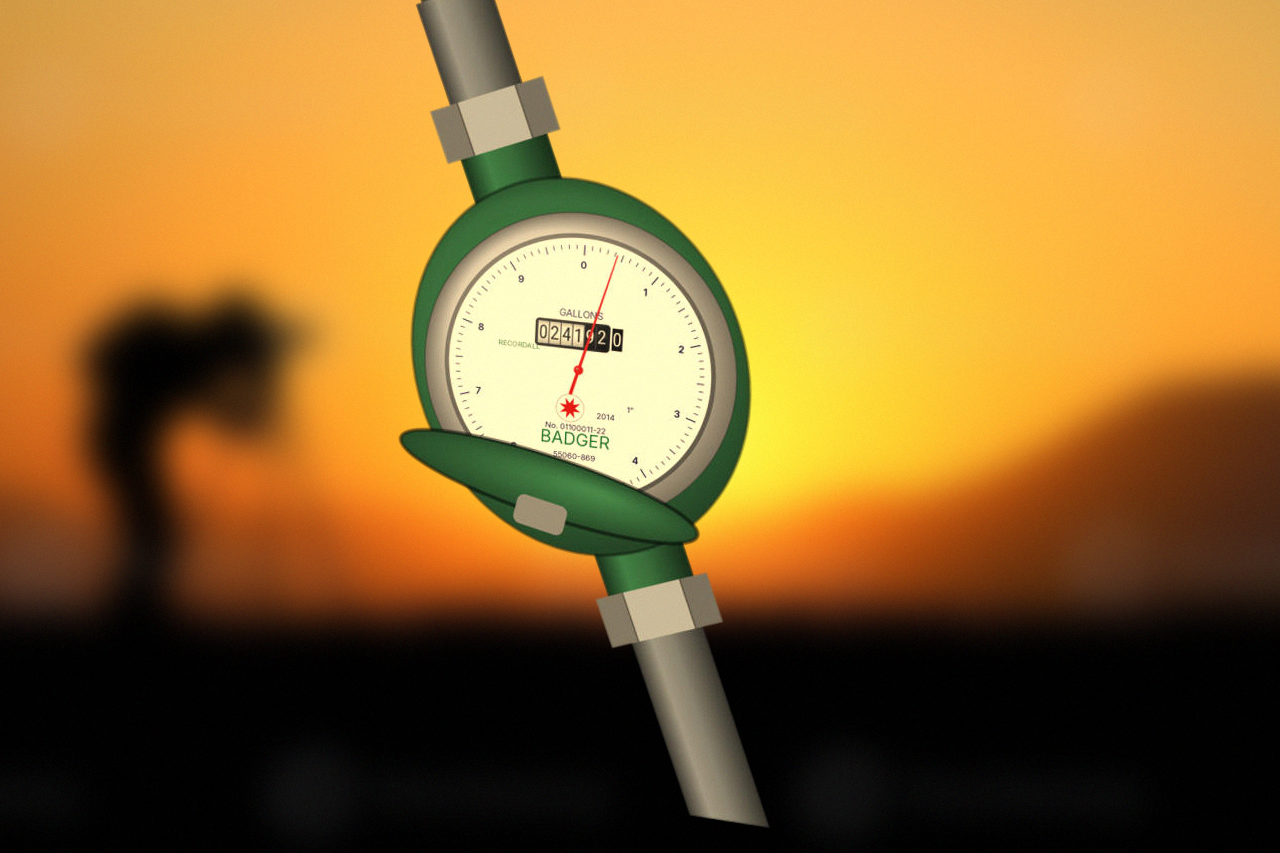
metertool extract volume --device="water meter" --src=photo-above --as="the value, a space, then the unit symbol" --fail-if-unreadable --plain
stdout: 241920.4 gal
